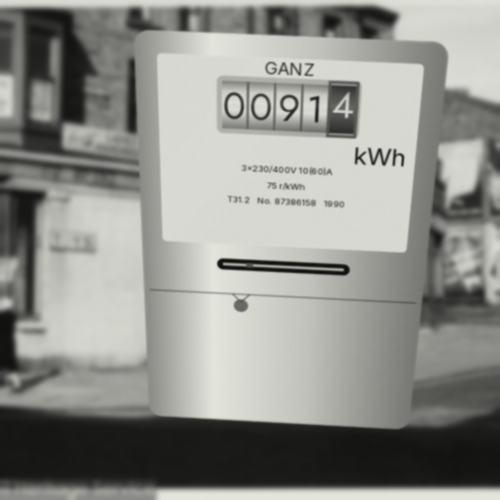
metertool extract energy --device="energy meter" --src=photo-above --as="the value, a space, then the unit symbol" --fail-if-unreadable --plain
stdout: 91.4 kWh
